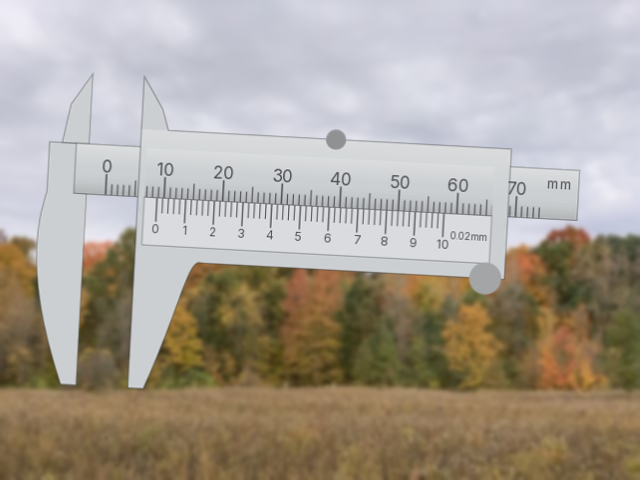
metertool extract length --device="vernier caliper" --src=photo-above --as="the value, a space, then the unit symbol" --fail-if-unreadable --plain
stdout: 8.8 mm
